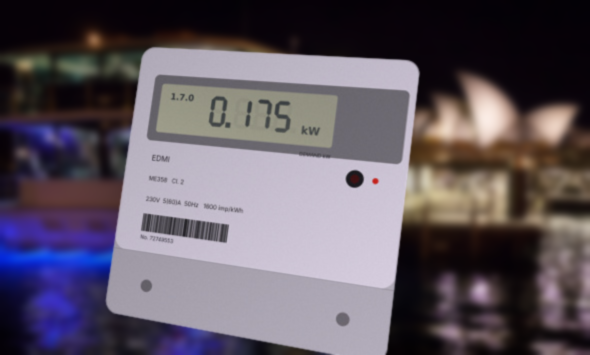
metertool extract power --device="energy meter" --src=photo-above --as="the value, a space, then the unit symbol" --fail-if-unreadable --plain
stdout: 0.175 kW
